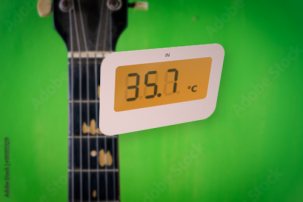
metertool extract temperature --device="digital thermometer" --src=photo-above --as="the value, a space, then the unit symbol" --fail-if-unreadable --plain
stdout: 35.7 °C
